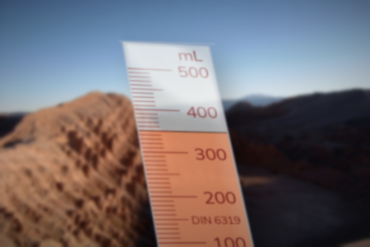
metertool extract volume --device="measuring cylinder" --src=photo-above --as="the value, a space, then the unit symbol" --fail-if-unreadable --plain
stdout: 350 mL
